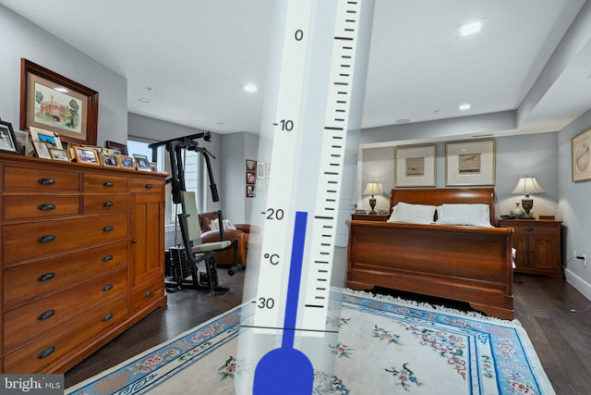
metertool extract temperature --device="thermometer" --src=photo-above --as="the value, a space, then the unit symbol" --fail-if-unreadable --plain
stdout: -19.5 °C
